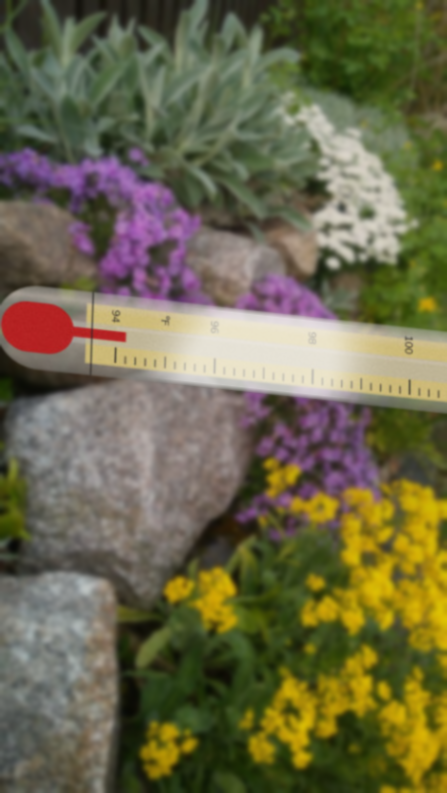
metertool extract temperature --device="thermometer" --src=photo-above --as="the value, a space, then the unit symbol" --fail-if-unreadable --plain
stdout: 94.2 °F
